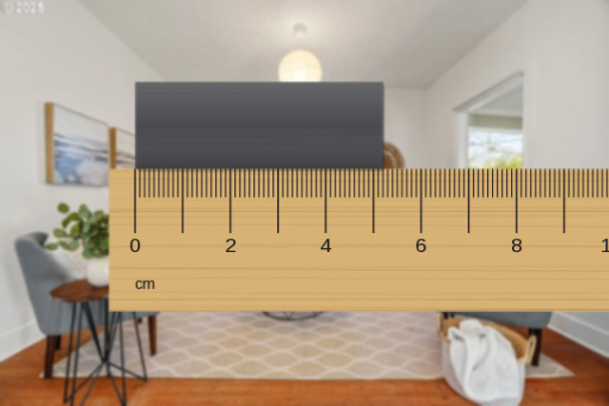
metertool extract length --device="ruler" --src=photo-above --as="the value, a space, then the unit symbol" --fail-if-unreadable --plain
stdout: 5.2 cm
